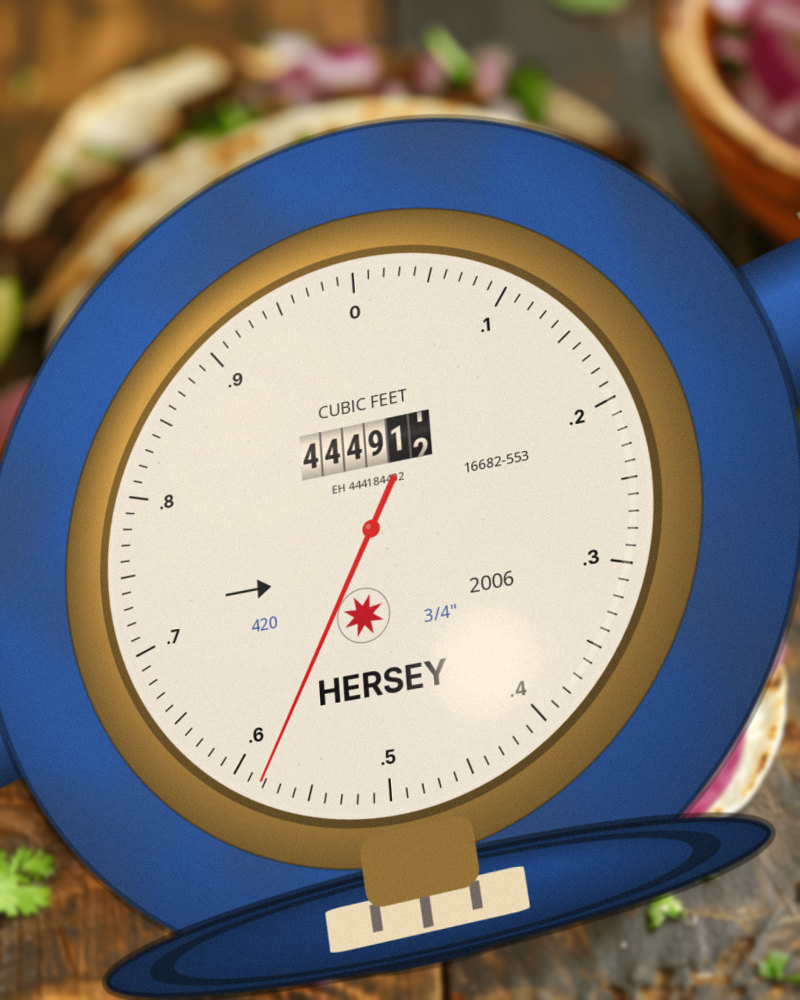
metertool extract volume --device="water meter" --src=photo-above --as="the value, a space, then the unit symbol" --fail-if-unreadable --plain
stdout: 444911.58 ft³
